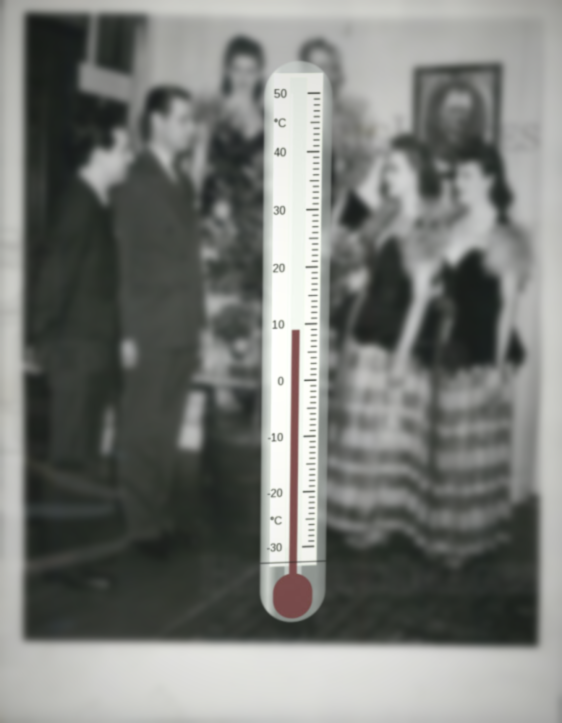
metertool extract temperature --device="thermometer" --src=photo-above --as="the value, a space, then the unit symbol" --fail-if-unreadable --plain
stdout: 9 °C
